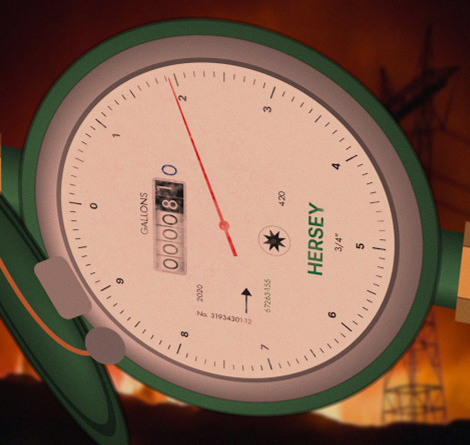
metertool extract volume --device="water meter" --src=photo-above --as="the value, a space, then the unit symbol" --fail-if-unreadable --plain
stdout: 811.9 gal
